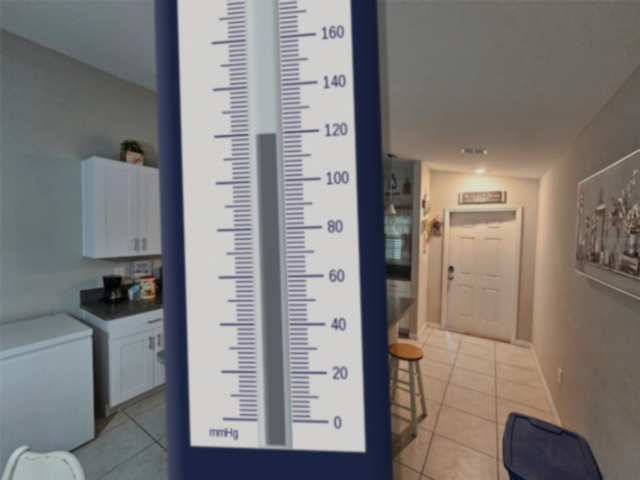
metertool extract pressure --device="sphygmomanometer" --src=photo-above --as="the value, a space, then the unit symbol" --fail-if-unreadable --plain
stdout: 120 mmHg
